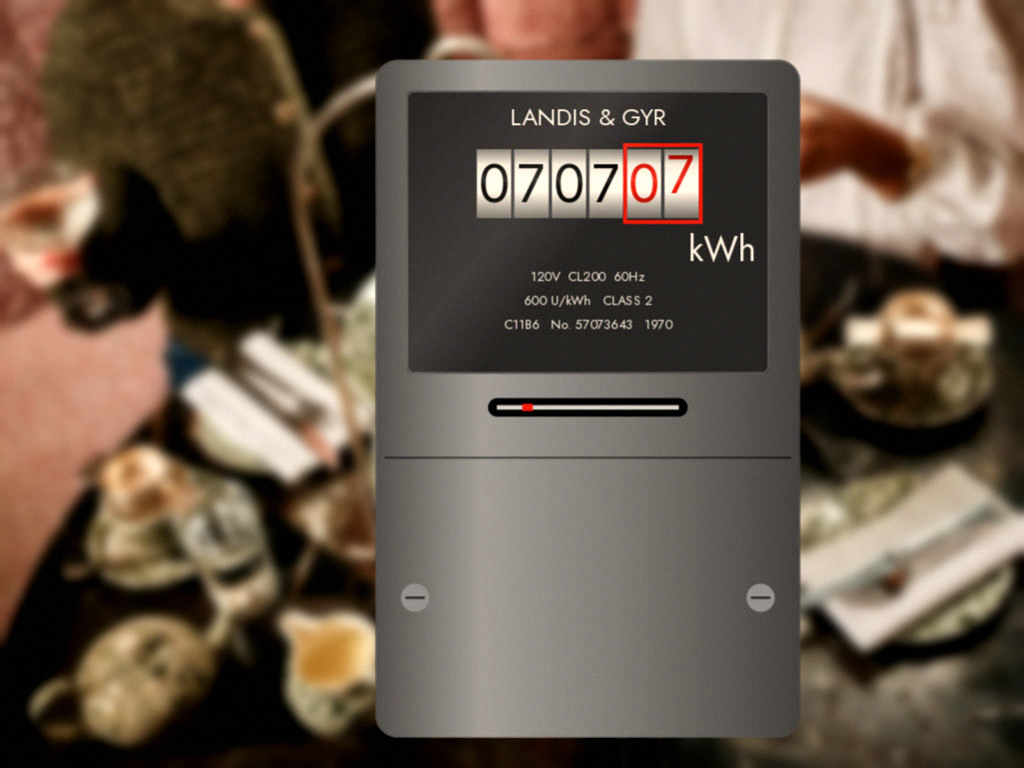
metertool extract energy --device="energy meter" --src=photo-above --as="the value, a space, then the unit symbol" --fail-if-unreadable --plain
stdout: 707.07 kWh
